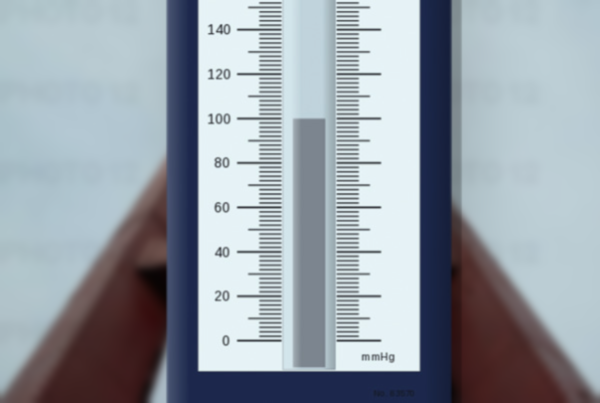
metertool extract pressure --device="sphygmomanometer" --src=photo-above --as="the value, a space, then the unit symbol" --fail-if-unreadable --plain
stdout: 100 mmHg
